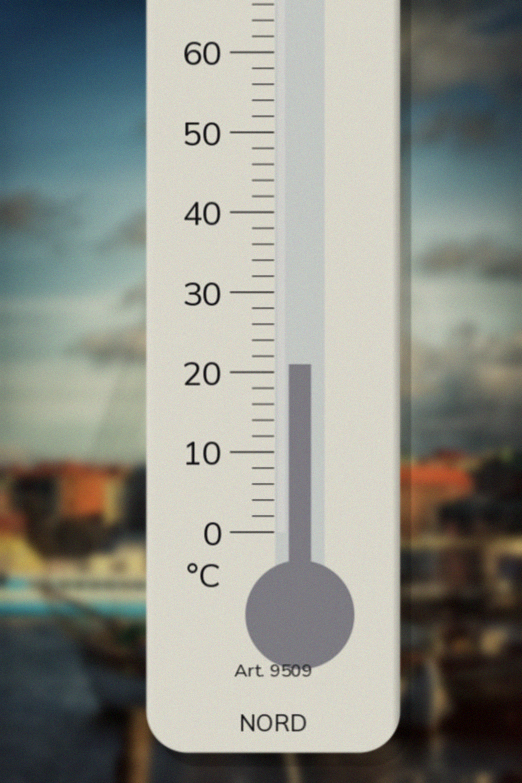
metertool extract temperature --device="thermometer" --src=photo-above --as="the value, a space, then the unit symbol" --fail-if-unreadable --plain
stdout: 21 °C
